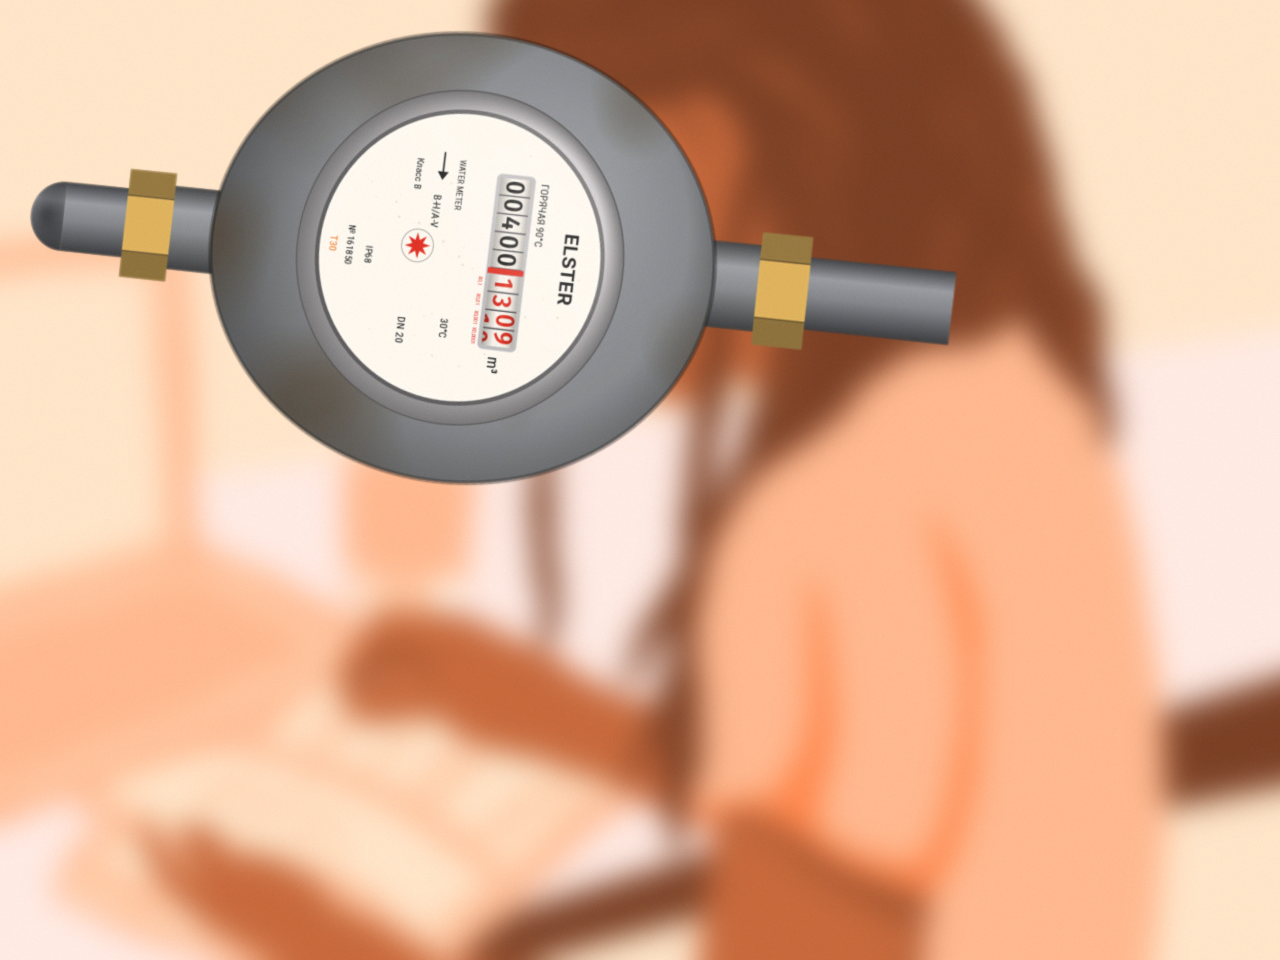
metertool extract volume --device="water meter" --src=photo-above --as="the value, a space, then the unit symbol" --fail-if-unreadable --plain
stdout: 400.1309 m³
